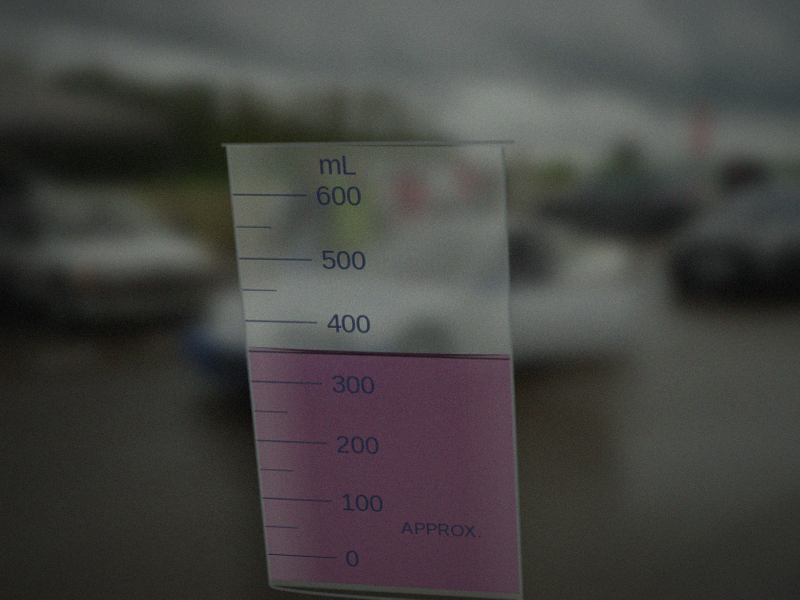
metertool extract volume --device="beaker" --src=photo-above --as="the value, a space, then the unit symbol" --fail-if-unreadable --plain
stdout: 350 mL
